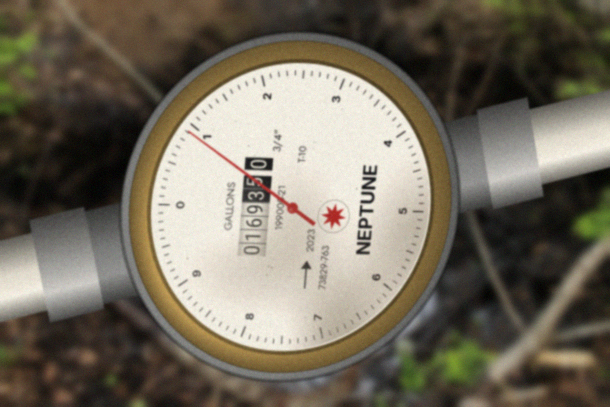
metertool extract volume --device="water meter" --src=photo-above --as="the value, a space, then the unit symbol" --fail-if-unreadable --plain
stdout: 169350.9 gal
